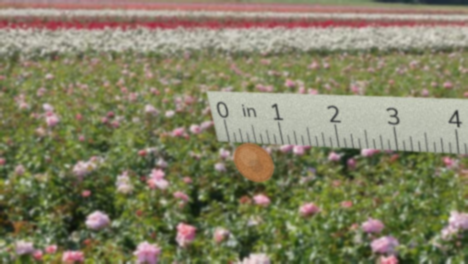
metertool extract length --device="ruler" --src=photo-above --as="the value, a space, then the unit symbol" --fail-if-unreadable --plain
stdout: 0.75 in
